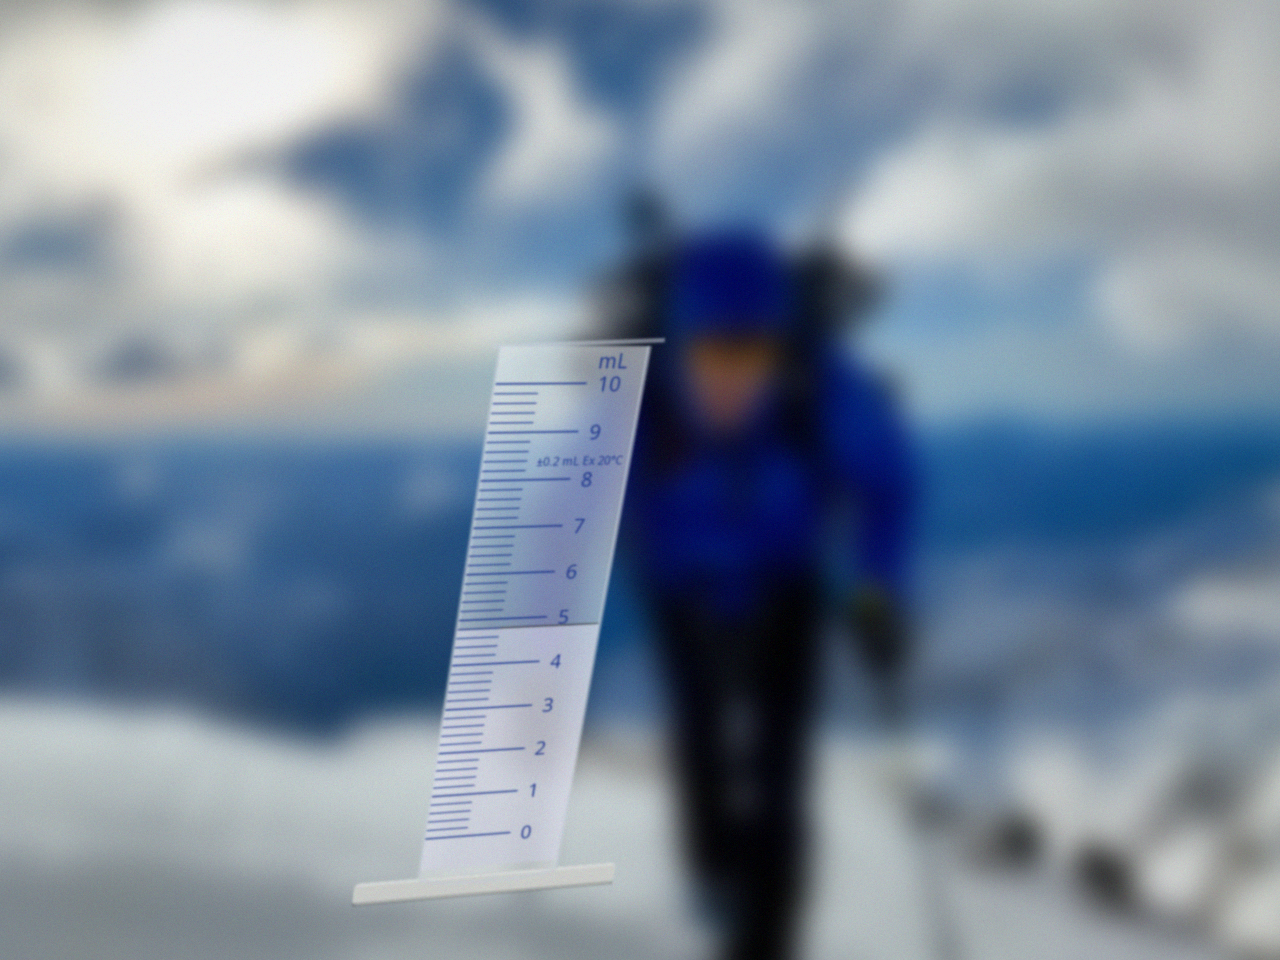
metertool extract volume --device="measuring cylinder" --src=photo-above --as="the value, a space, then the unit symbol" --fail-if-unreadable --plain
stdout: 4.8 mL
